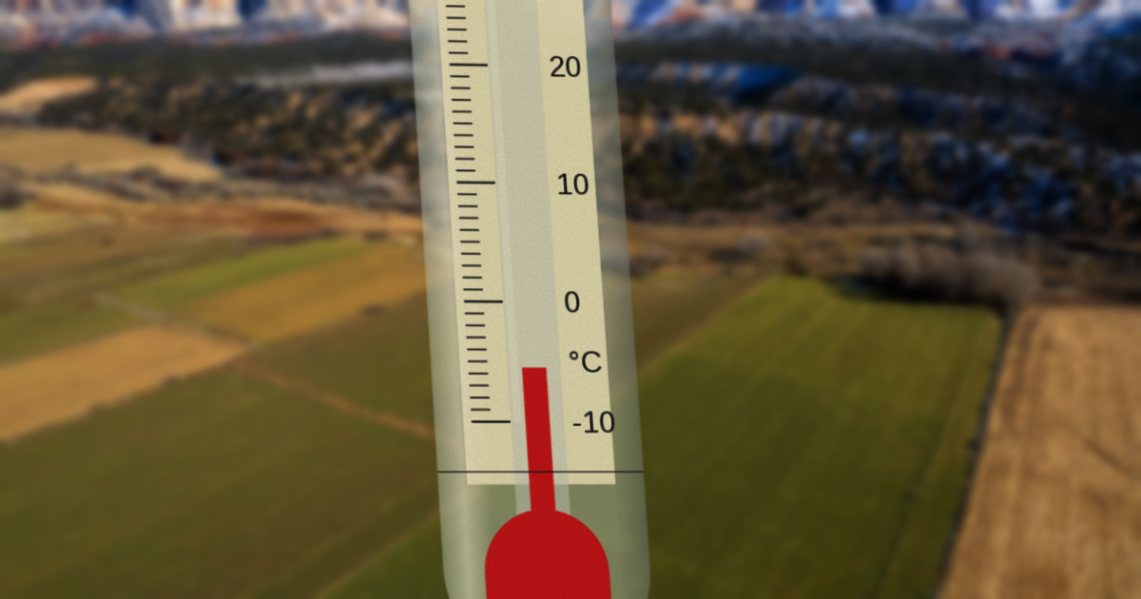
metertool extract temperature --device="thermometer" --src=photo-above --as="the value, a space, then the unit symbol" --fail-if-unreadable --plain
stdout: -5.5 °C
